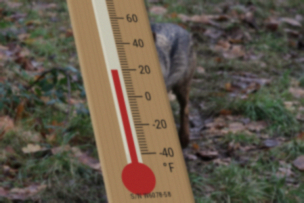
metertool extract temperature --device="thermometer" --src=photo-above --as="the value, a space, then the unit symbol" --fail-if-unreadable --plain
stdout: 20 °F
